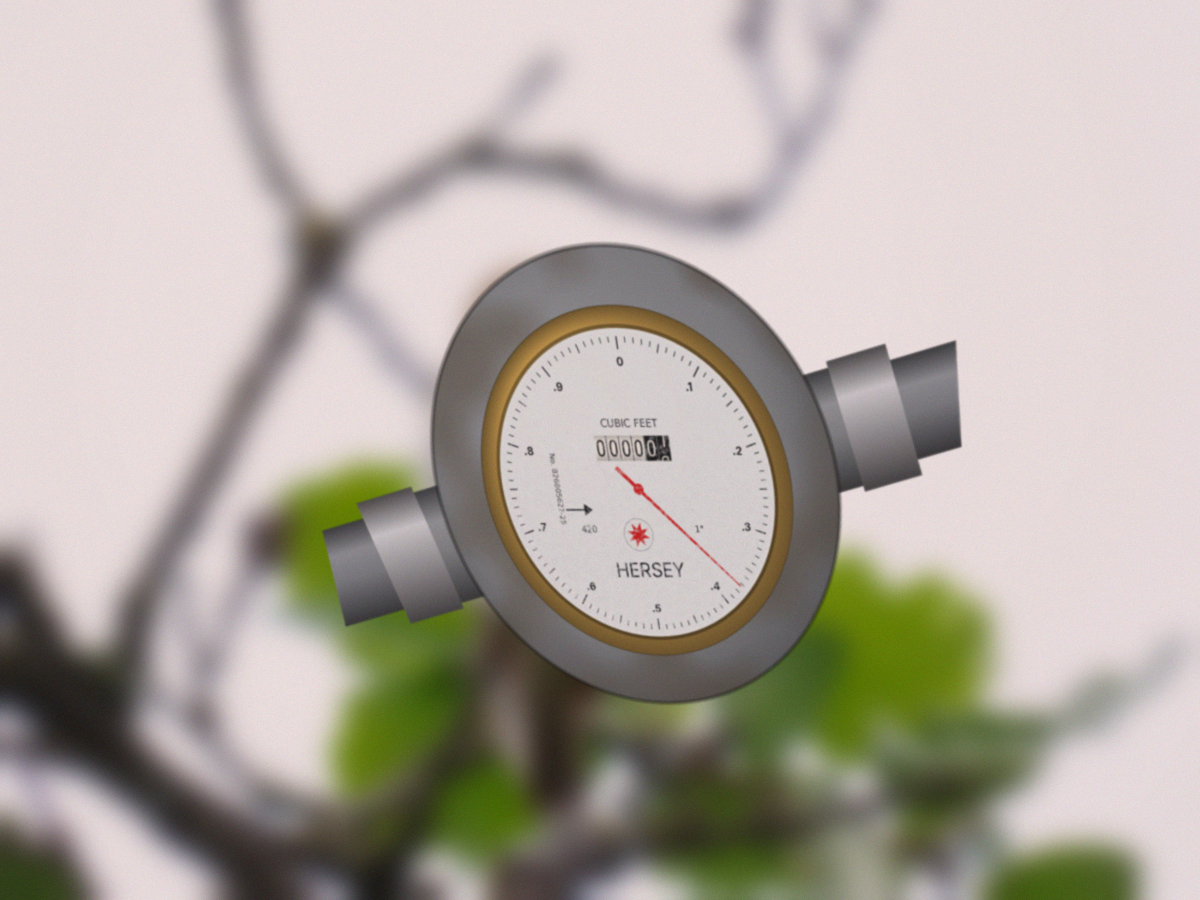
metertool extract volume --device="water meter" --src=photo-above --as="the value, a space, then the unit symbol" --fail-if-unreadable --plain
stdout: 1.37 ft³
